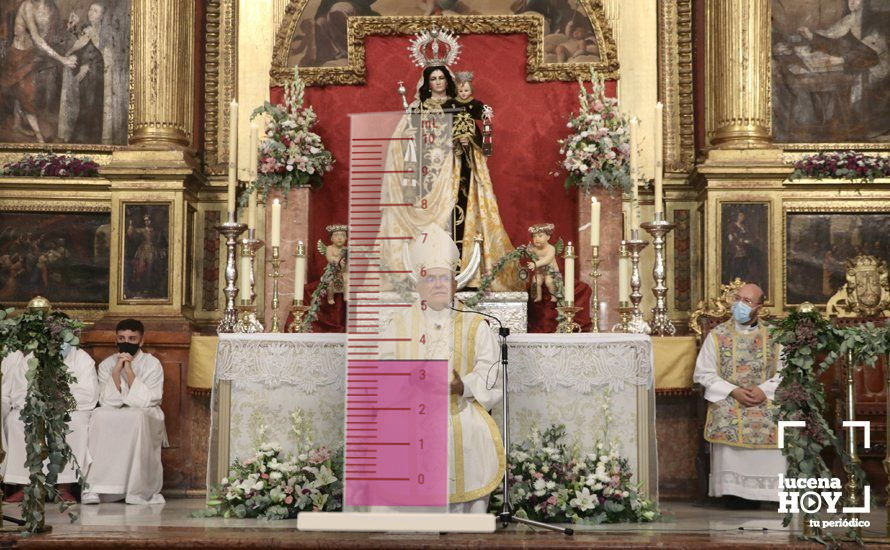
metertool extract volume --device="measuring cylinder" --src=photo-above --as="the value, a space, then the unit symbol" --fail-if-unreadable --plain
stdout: 3.4 mL
